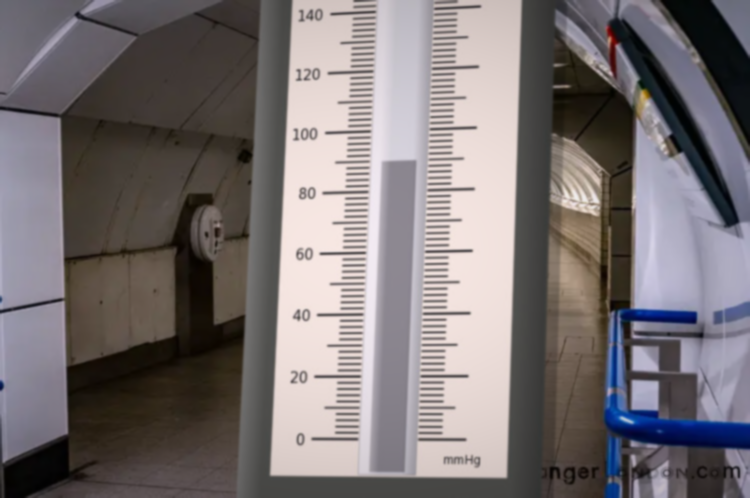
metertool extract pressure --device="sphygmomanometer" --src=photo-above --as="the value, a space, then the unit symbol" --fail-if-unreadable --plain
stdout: 90 mmHg
